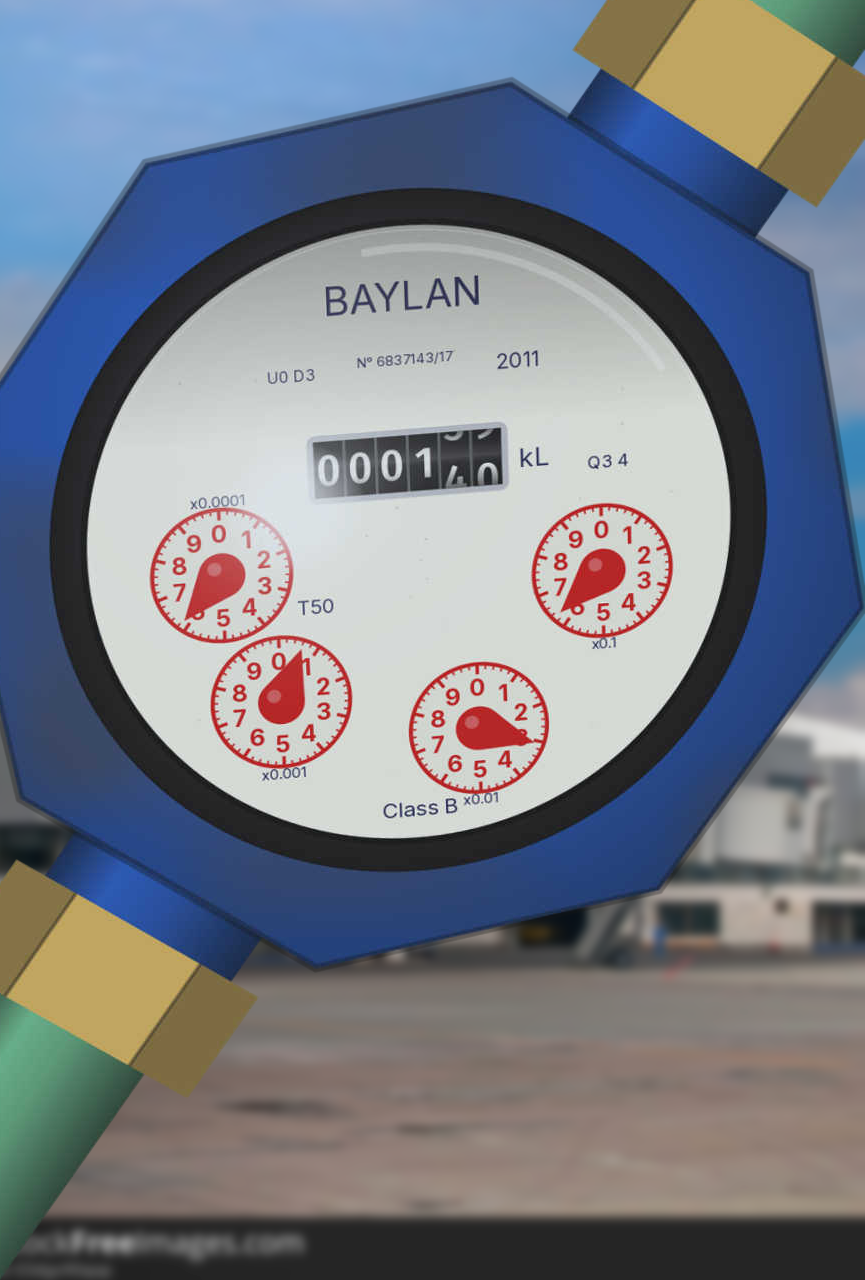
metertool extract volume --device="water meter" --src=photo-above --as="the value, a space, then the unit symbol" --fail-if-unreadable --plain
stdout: 139.6306 kL
